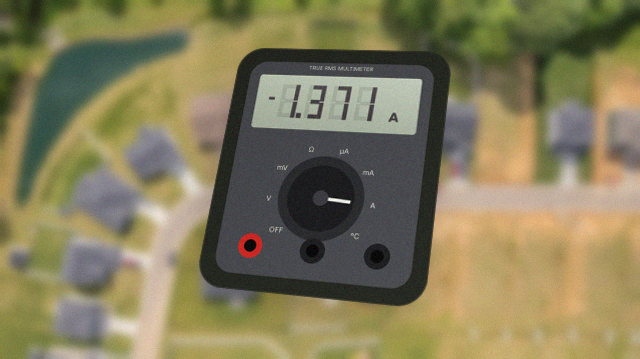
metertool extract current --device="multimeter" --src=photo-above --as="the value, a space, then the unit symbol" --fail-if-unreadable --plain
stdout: -1.371 A
